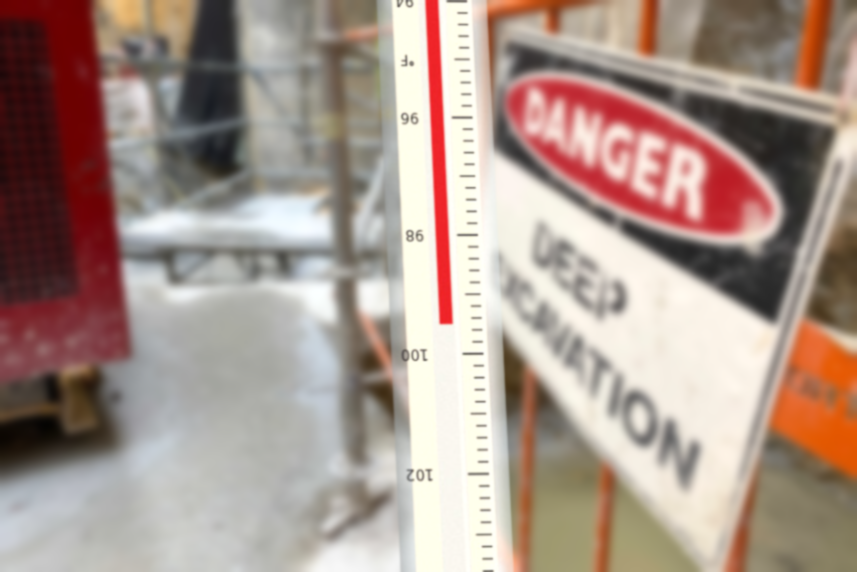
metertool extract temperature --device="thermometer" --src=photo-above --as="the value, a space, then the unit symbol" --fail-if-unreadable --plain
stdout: 99.5 °F
